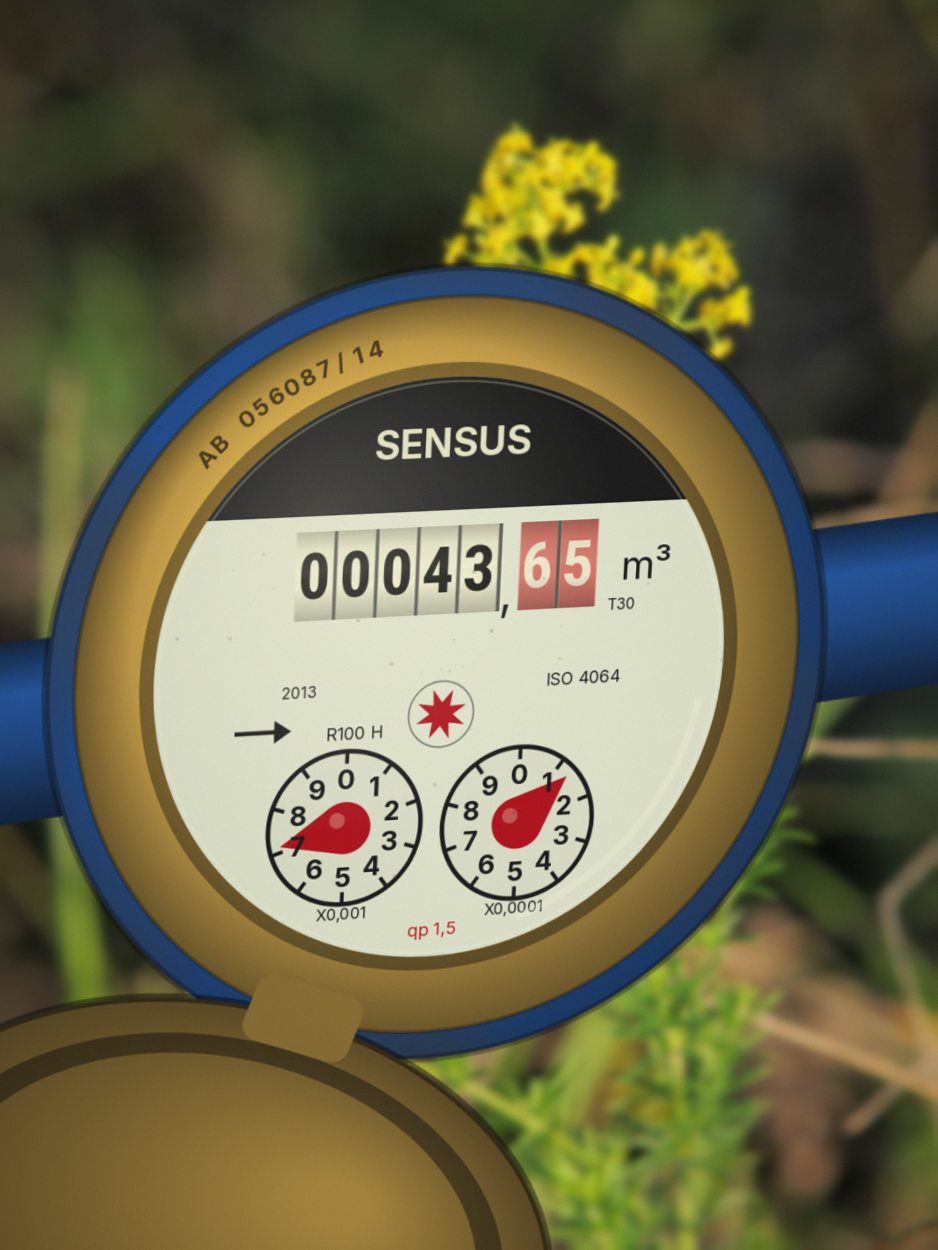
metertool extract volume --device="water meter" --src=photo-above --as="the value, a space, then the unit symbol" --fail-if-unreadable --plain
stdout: 43.6571 m³
